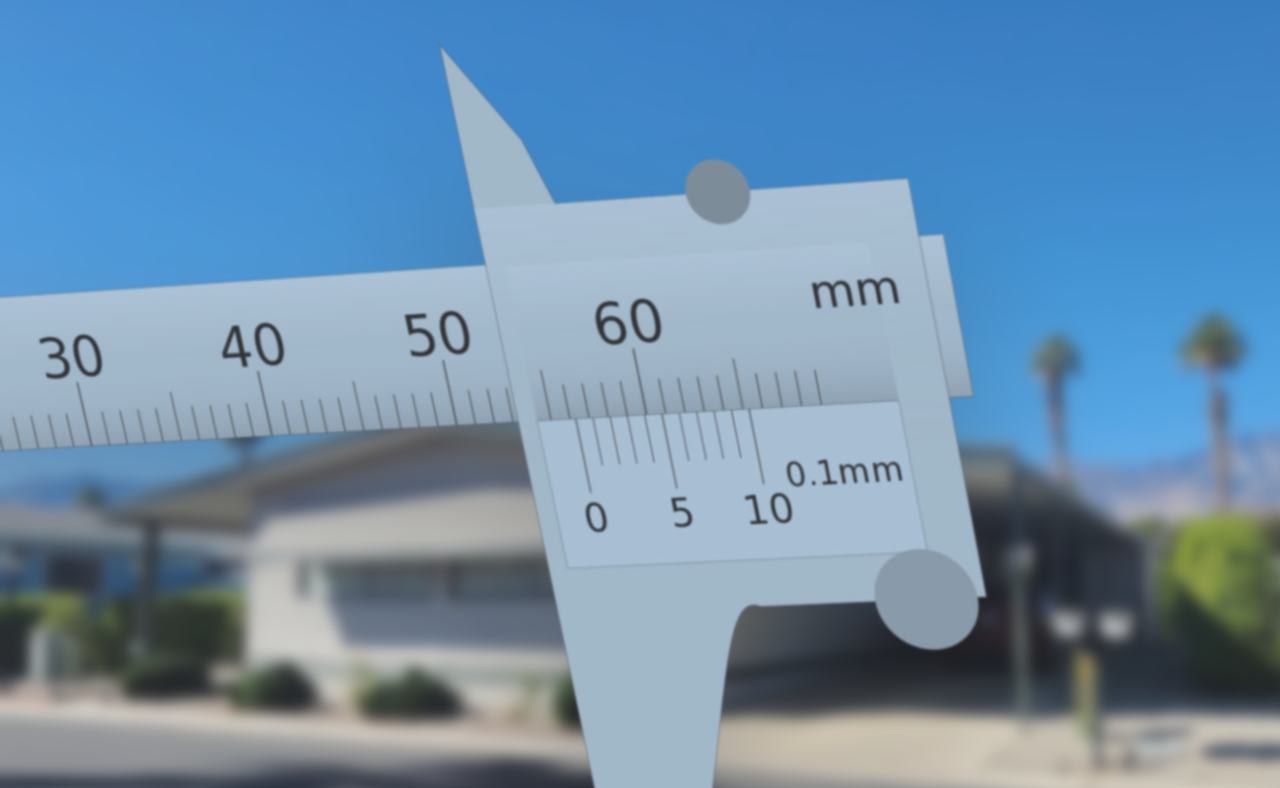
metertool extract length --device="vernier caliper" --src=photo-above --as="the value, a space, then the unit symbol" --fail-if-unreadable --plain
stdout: 56.3 mm
